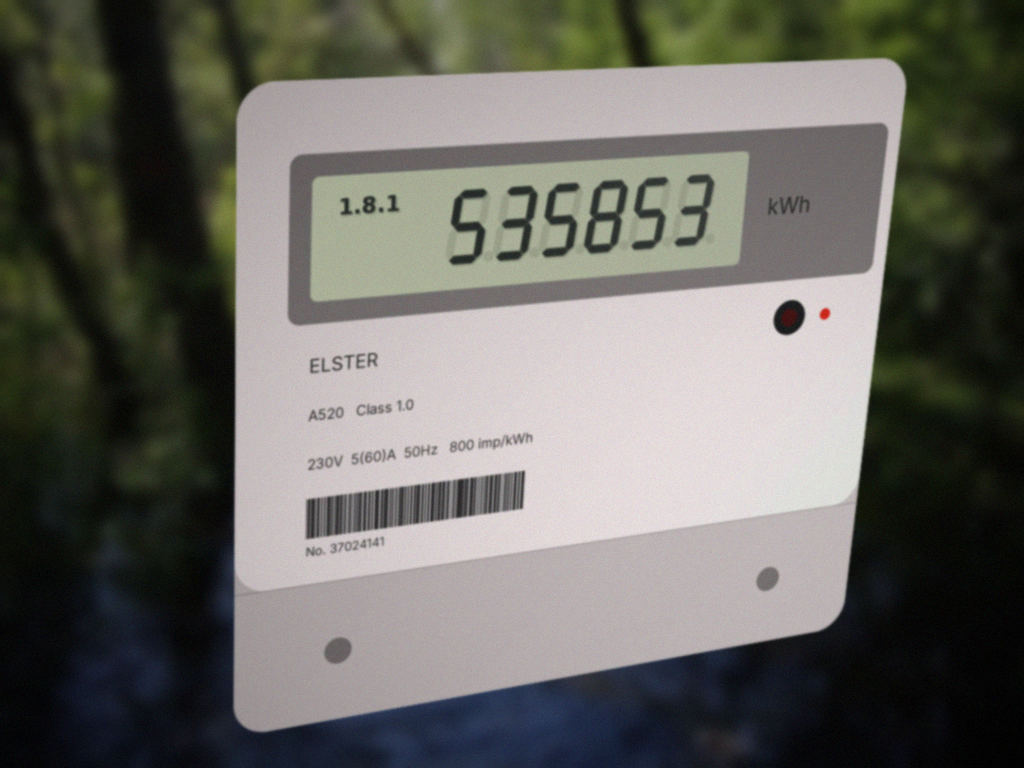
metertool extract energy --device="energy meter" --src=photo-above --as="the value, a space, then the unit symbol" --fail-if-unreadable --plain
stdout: 535853 kWh
